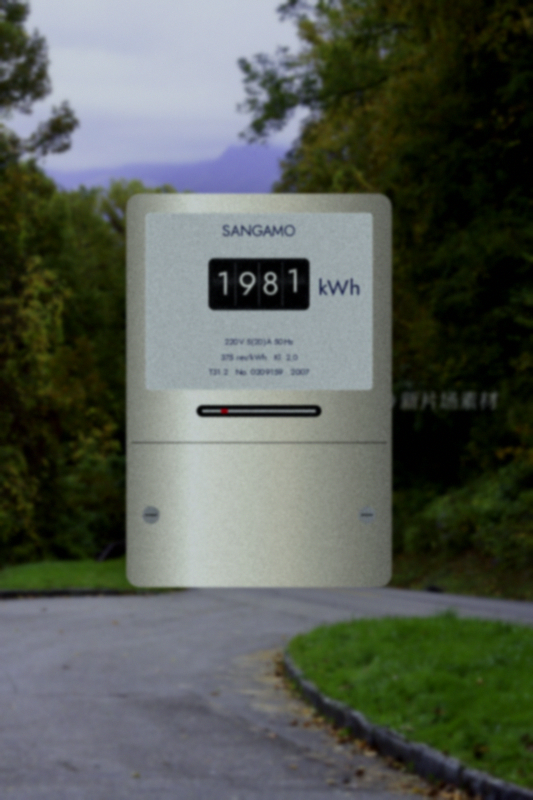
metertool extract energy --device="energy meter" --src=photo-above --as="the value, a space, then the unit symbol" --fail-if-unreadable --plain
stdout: 1981 kWh
